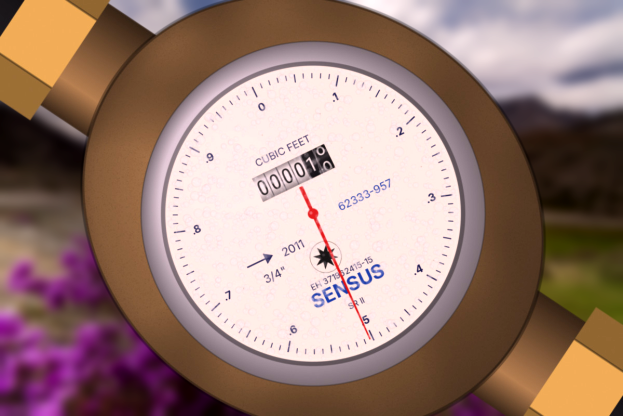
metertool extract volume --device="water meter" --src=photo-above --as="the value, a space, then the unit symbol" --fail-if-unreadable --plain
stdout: 18.50 ft³
